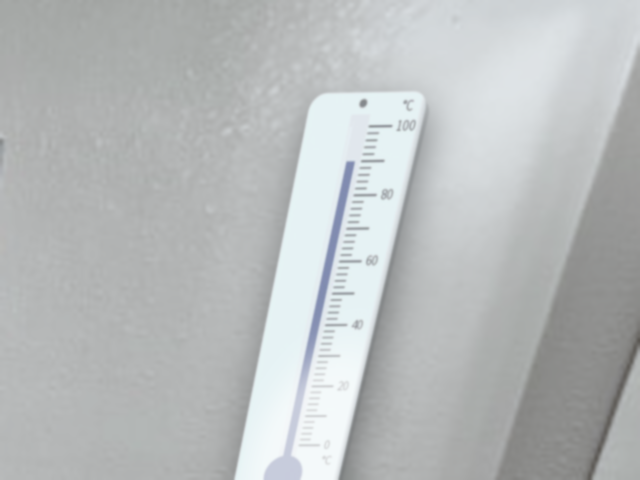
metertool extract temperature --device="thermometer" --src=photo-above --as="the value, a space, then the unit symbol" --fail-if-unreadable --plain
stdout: 90 °C
